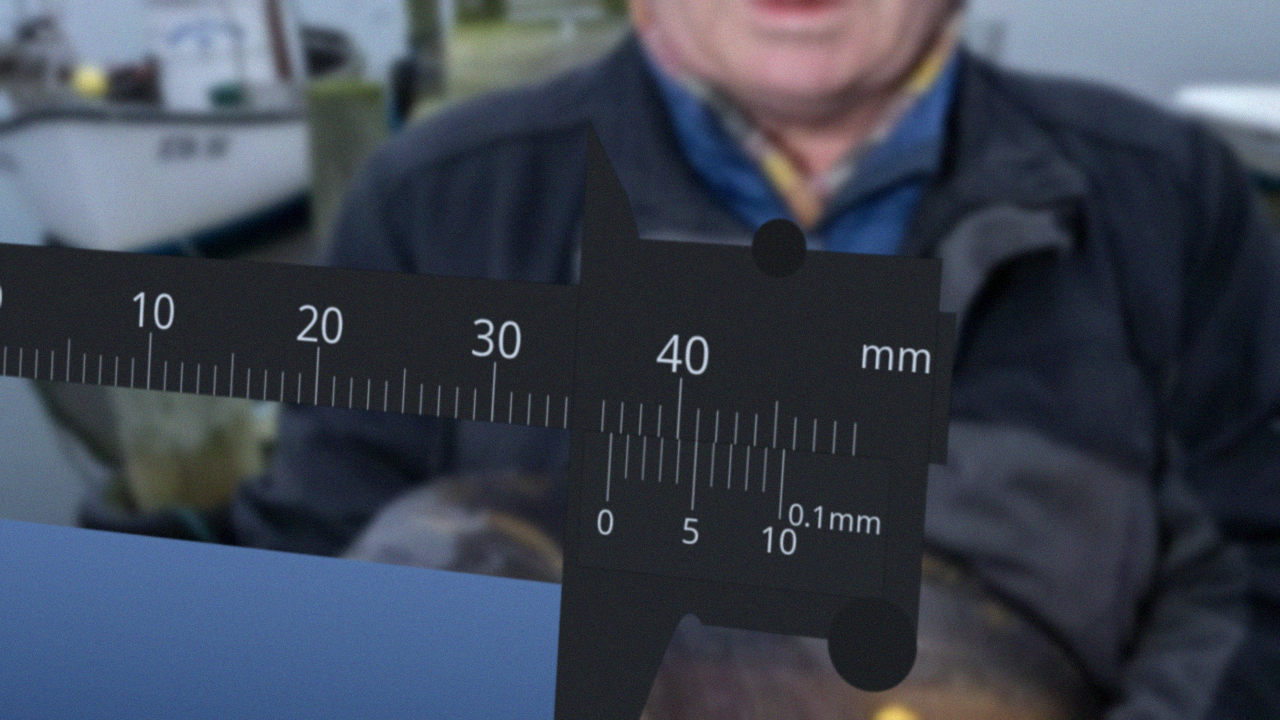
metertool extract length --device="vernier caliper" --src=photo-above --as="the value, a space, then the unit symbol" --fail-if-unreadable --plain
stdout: 36.5 mm
